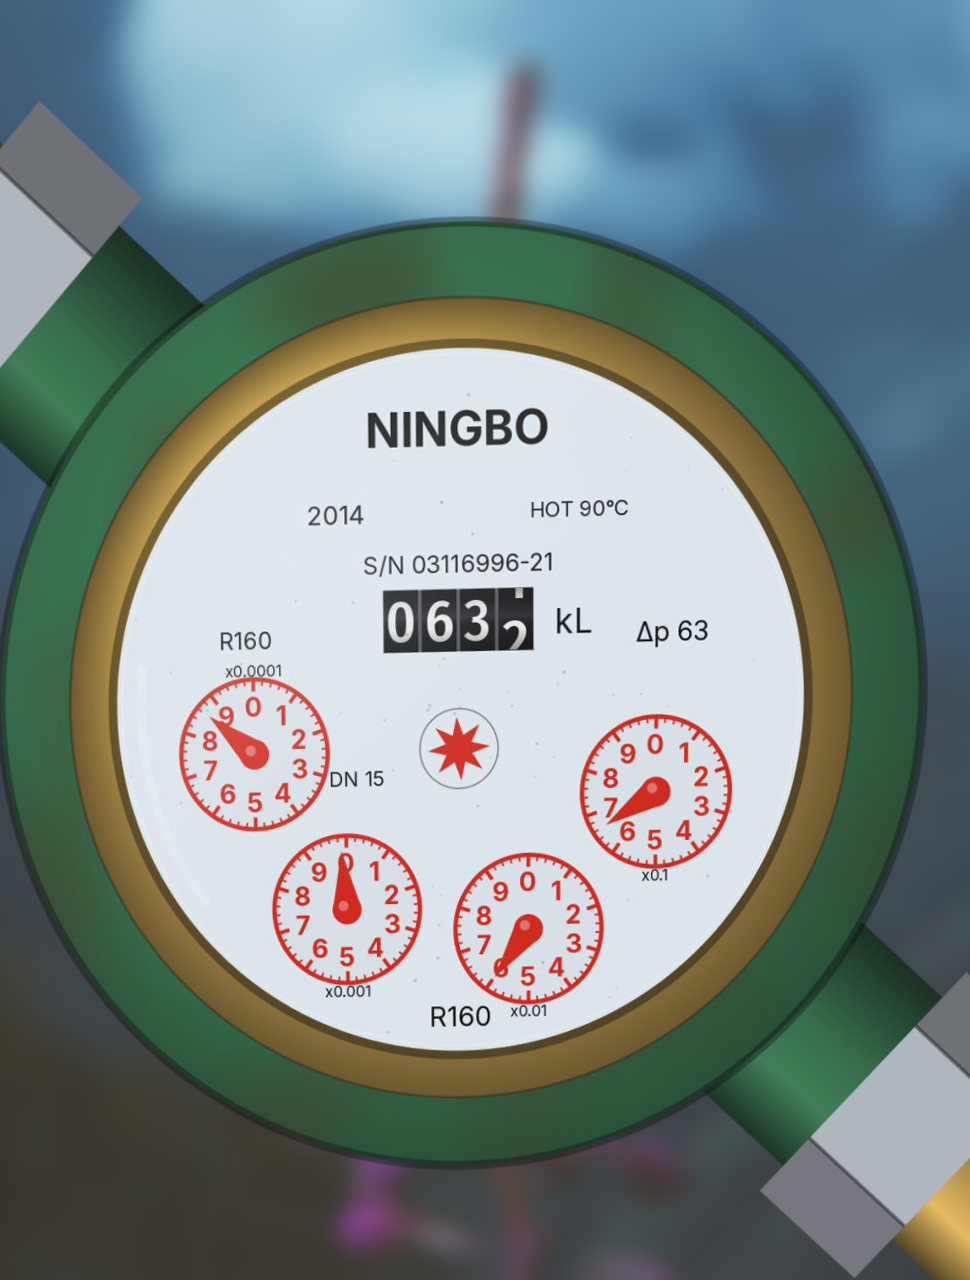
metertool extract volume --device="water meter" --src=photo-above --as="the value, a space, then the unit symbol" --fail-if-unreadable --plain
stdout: 631.6598 kL
